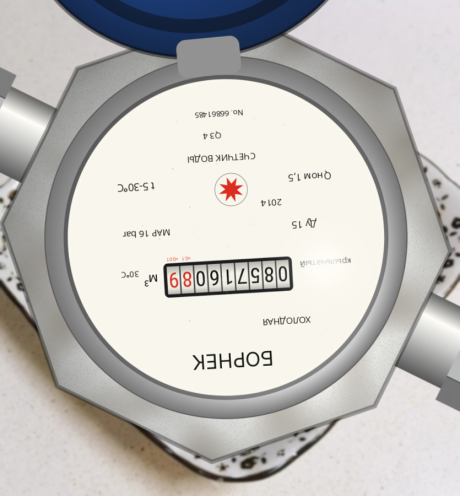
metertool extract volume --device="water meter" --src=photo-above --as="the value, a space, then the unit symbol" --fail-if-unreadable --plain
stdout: 857160.89 m³
